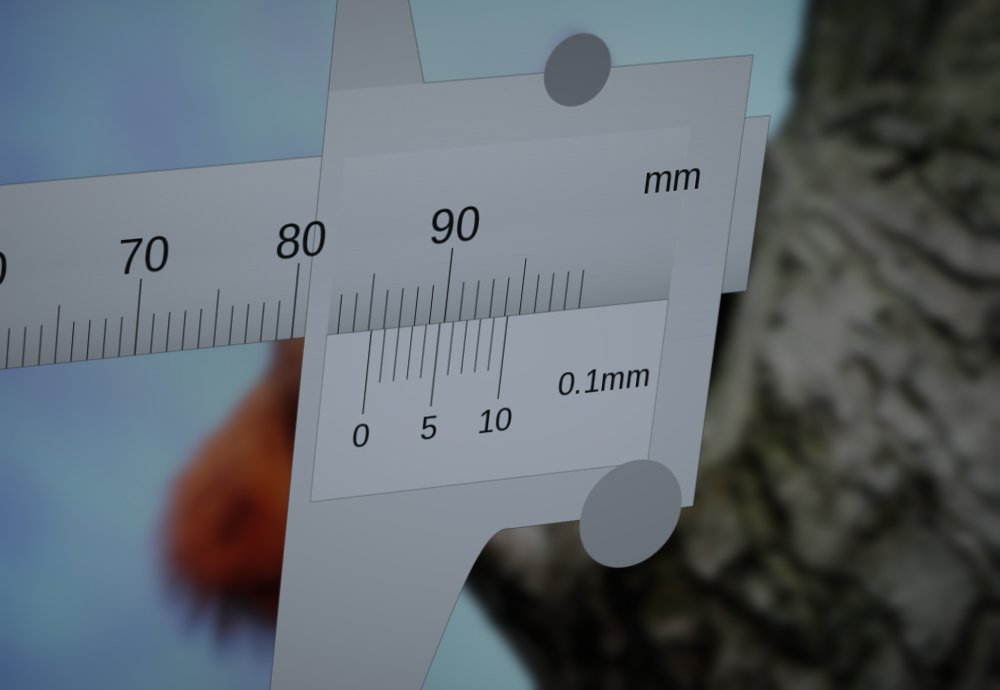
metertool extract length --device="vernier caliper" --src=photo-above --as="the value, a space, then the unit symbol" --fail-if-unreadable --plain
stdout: 85.2 mm
